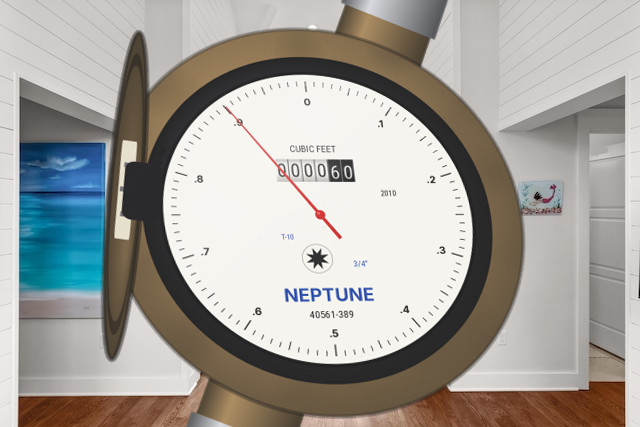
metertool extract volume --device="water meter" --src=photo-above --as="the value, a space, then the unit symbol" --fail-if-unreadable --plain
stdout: 59.90 ft³
